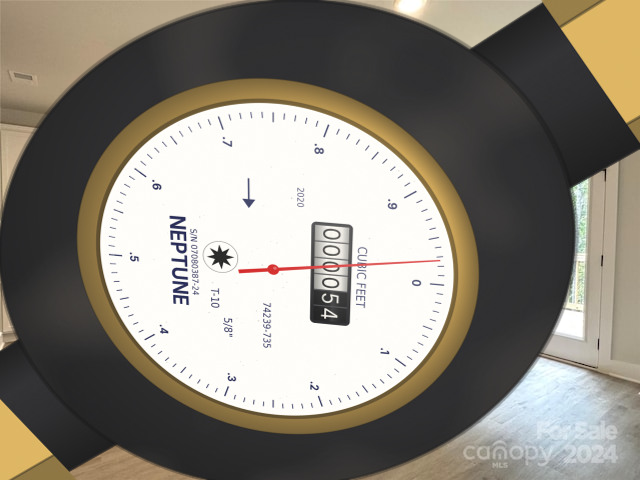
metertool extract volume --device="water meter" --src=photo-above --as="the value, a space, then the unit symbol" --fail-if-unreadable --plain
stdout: 53.97 ft³
